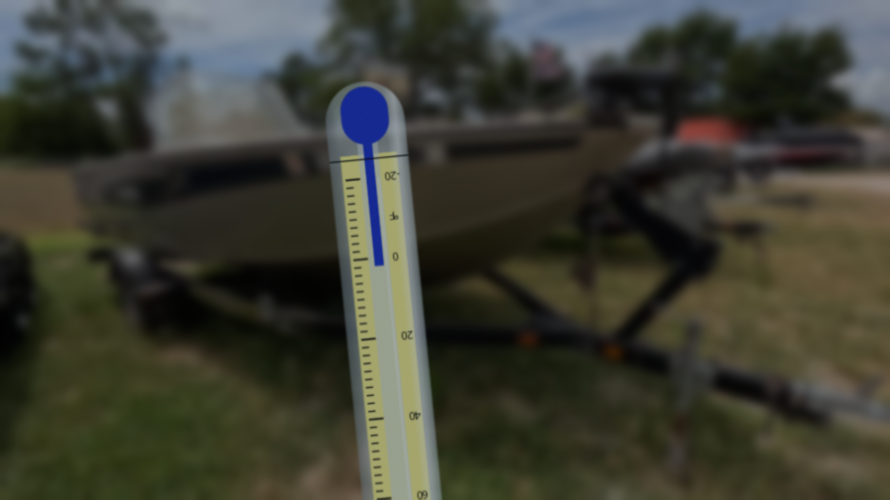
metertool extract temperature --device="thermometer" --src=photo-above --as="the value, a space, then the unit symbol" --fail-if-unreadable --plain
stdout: 2 °F
